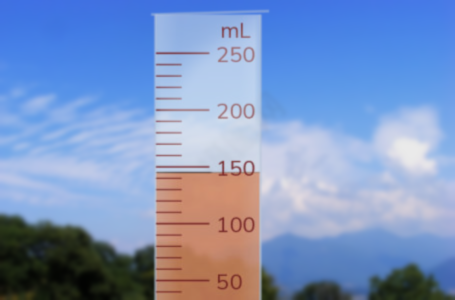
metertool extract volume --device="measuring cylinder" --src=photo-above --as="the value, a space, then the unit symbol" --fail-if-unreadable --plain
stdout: 145 mL
